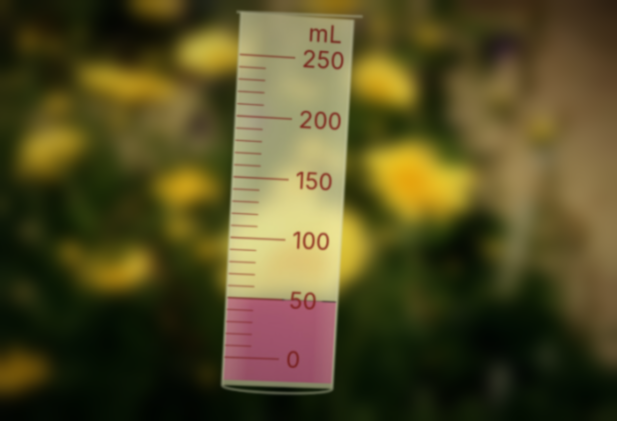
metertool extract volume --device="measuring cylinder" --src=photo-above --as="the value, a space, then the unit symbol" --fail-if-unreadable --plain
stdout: 50 mL
